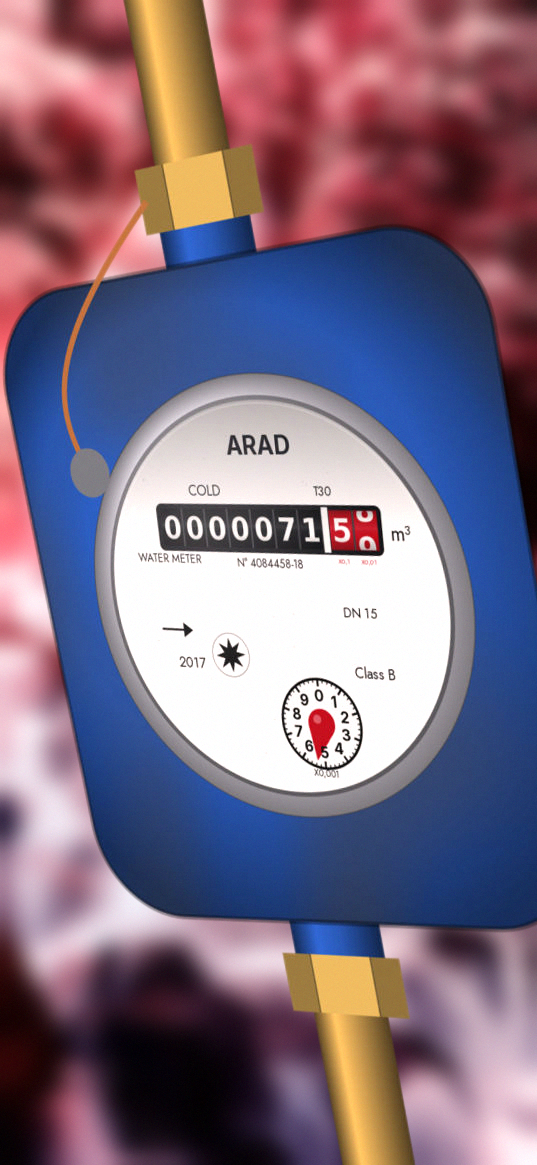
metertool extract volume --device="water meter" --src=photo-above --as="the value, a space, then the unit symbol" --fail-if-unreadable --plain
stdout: 71.585 m³
